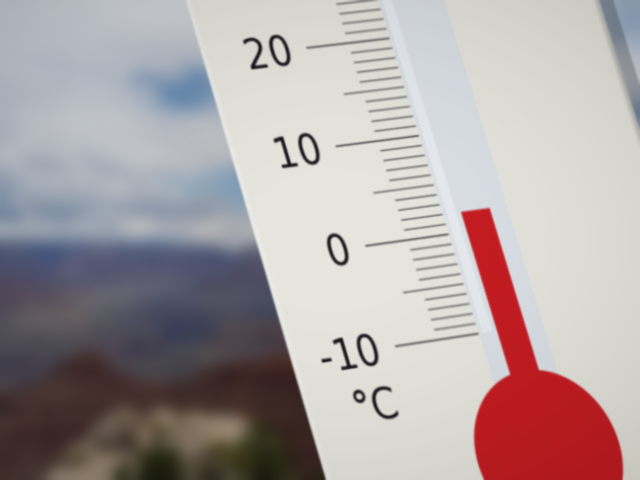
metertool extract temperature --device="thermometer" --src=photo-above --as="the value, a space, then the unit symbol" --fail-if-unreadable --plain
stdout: 2 °C
